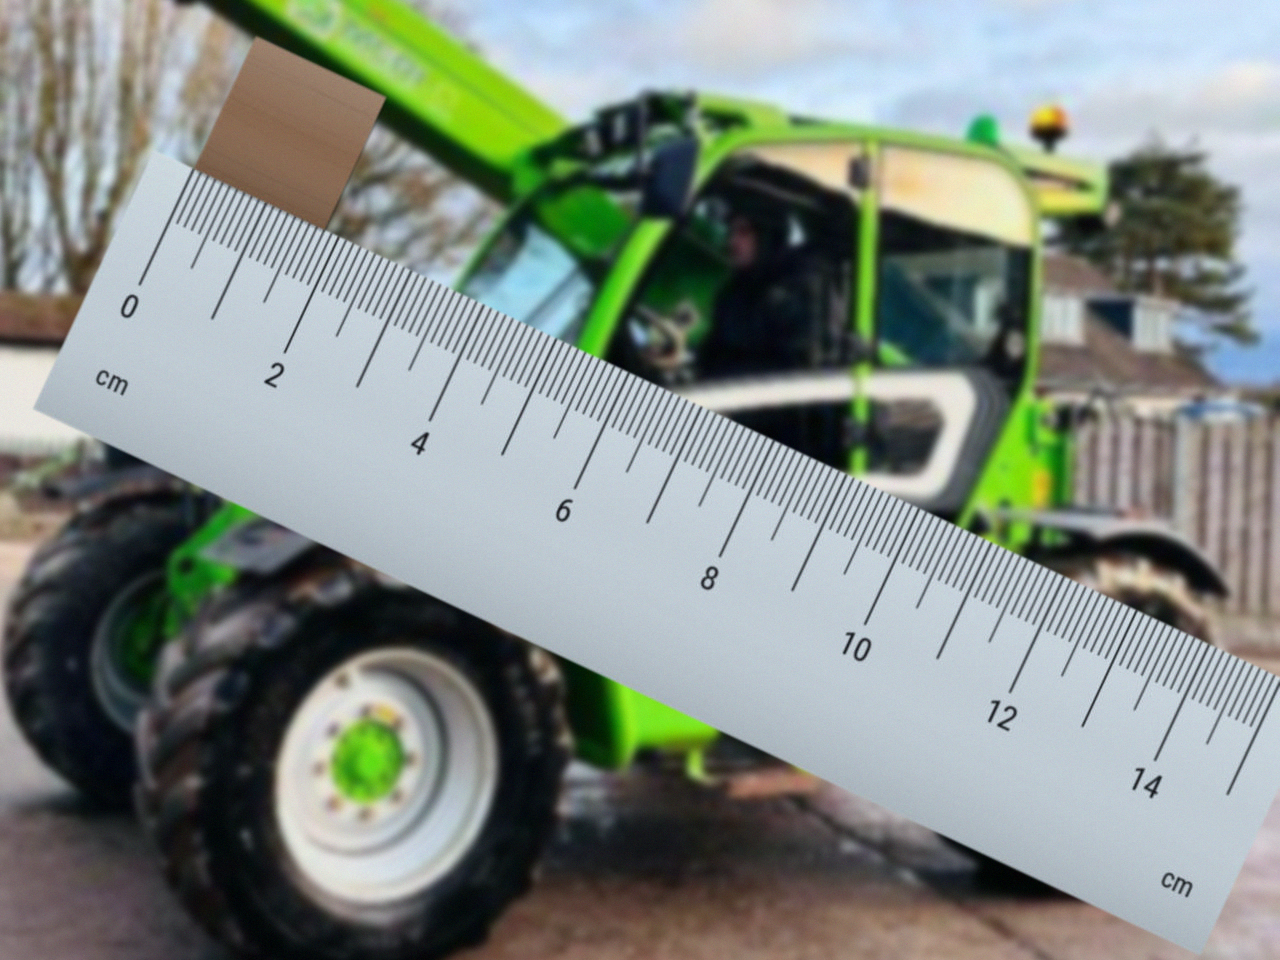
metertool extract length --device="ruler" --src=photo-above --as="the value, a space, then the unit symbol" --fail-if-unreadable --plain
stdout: 1.8 cm
